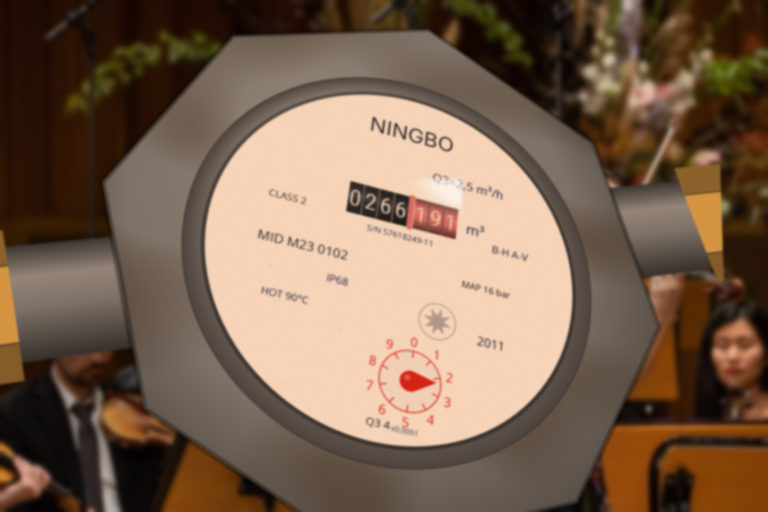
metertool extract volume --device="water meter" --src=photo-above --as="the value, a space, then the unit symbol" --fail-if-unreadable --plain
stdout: 266.1912 m³
